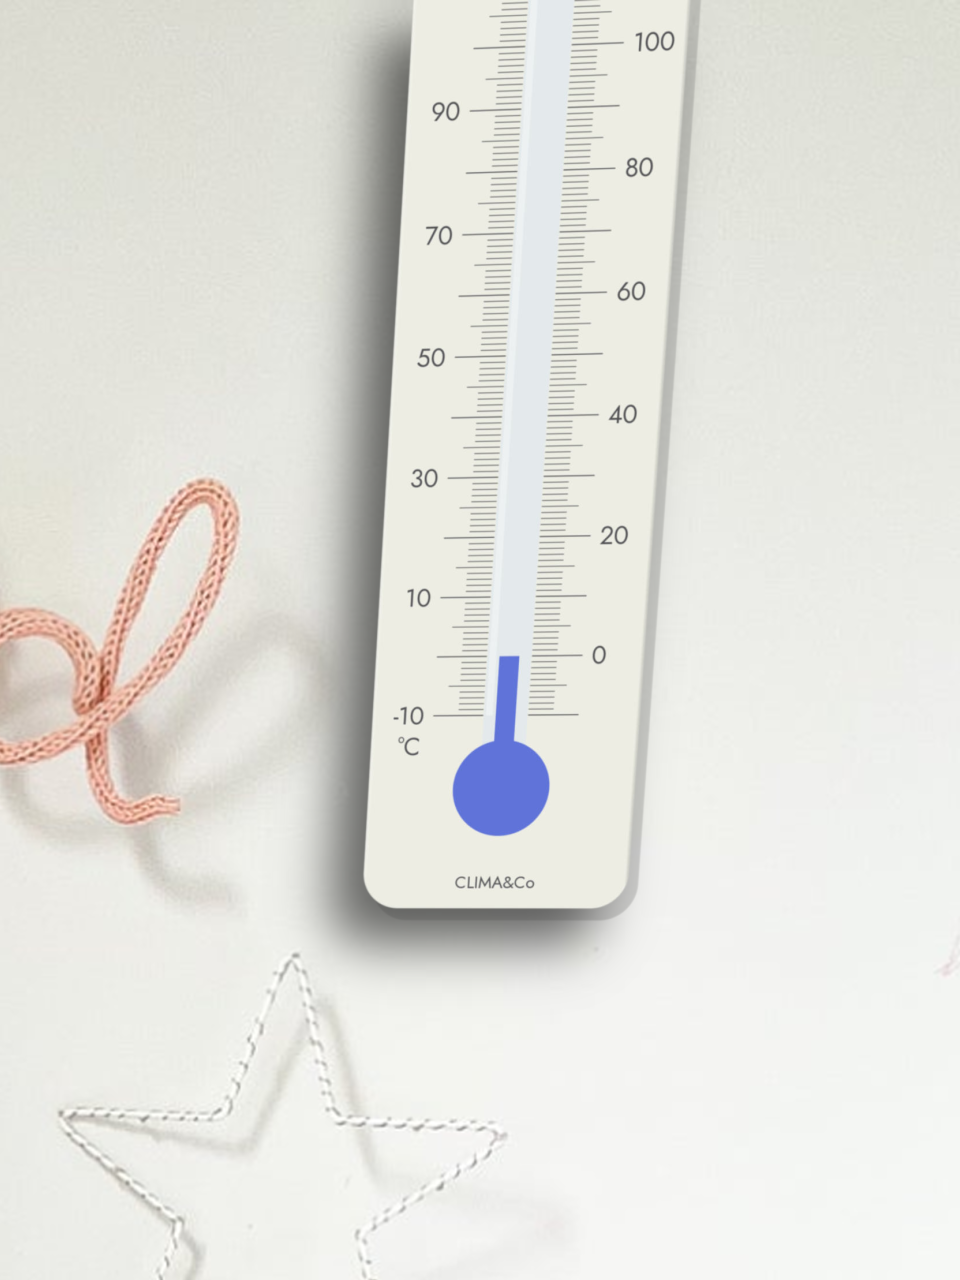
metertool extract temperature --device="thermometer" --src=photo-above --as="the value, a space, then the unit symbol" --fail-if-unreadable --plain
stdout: 0 °C
